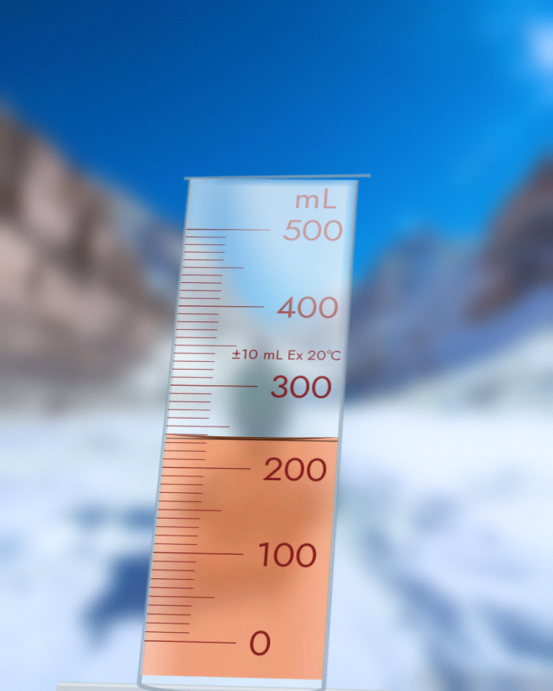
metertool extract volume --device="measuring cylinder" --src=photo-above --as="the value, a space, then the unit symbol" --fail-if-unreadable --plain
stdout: 235 mL
